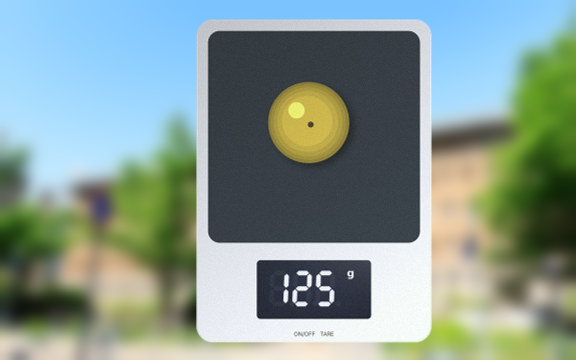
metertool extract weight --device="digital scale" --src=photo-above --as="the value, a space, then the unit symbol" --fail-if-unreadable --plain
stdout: 125 g
